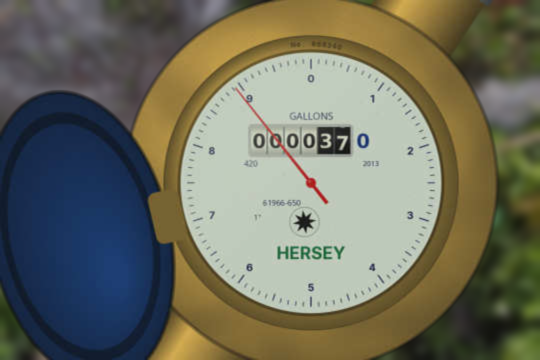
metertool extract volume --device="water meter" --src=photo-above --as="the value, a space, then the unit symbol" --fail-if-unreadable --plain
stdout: 368.9 gal
